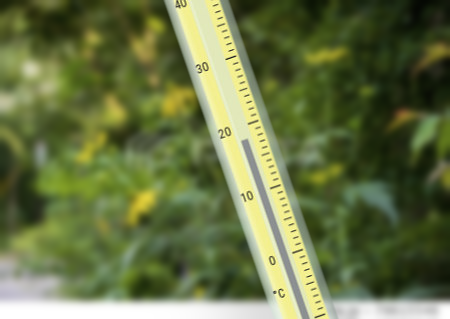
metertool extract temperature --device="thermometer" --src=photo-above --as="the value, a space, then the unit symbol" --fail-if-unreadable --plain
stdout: 18 °C
